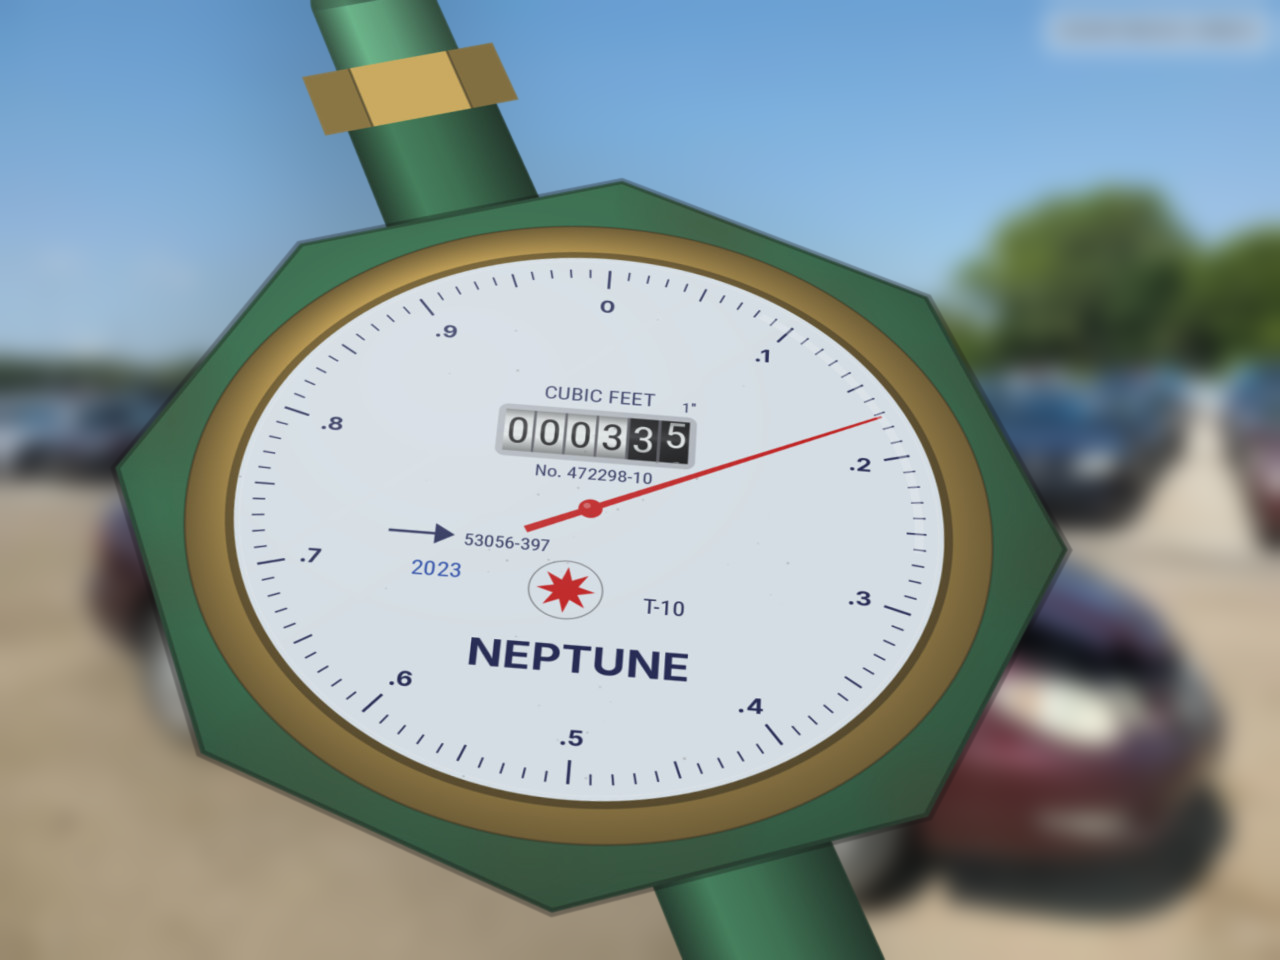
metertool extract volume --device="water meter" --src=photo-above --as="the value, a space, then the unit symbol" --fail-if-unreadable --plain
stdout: 335.17 ft³
